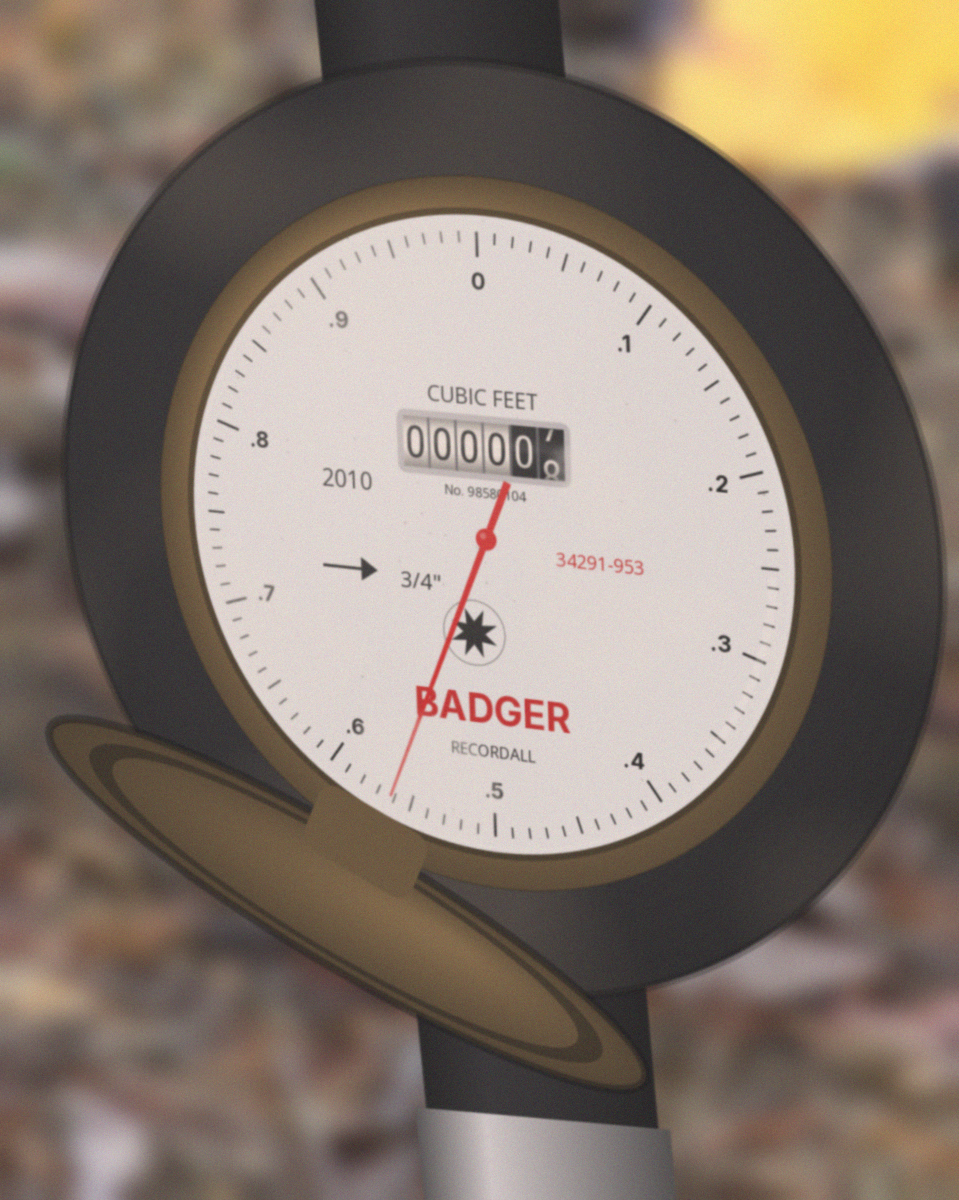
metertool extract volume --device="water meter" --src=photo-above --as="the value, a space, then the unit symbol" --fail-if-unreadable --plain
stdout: 7.56 ft³
